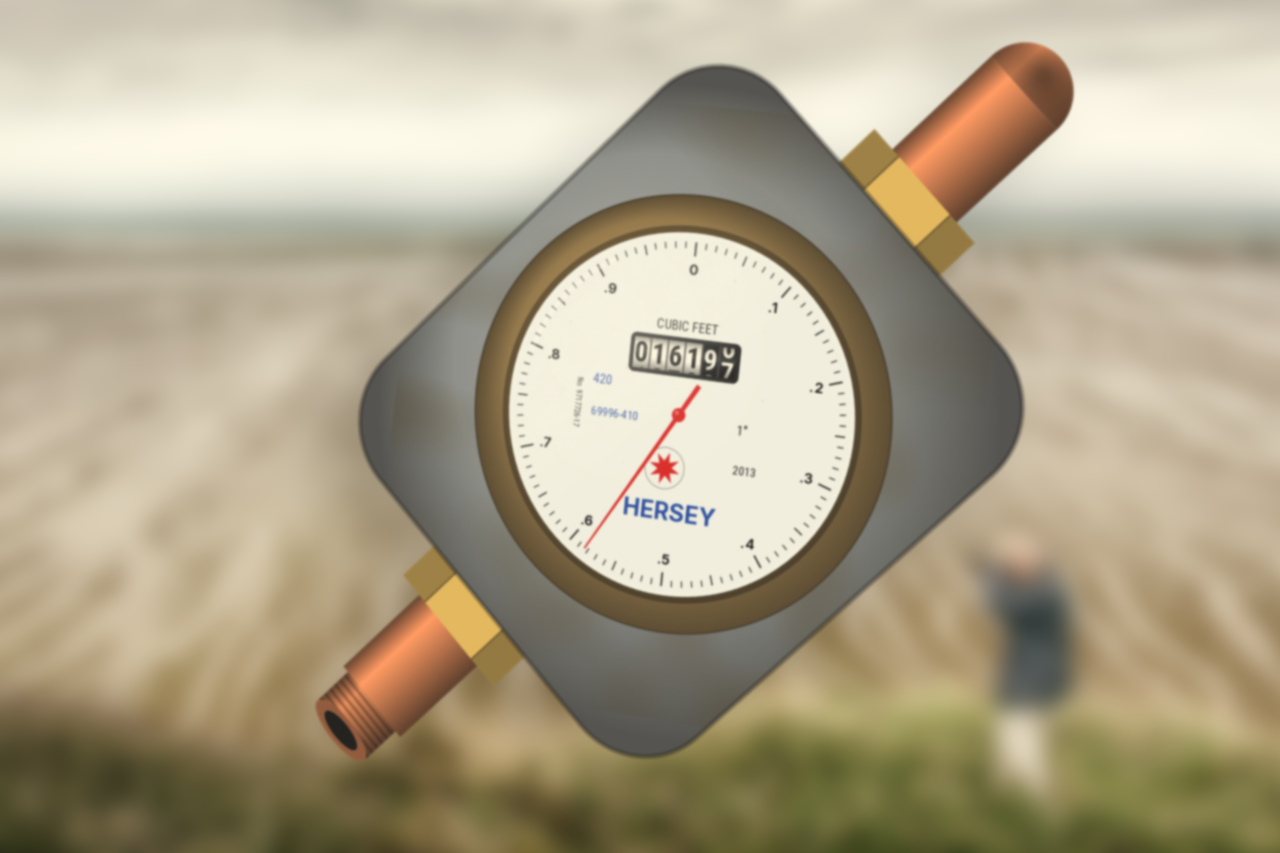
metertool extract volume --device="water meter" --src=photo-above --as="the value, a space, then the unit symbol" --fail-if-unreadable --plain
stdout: 16196.58 ft³
